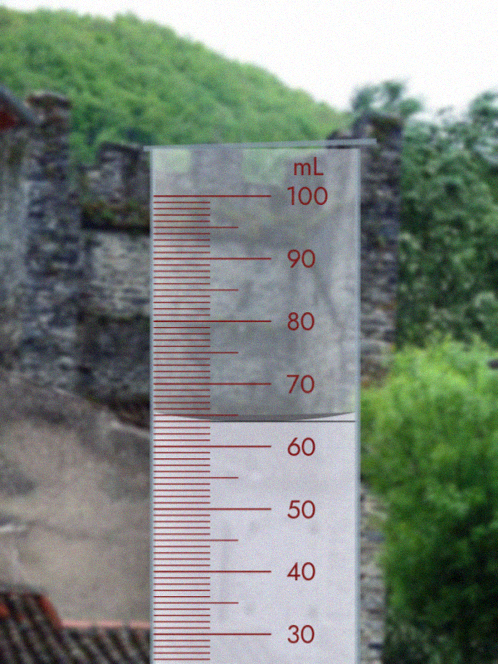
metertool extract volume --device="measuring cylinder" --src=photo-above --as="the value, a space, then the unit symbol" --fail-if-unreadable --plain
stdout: 64 mL
